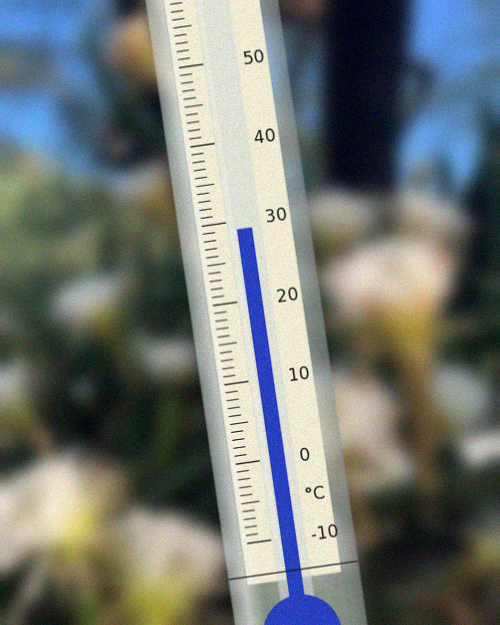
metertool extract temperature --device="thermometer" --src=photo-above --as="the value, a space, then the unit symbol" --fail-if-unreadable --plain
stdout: 29 °C
